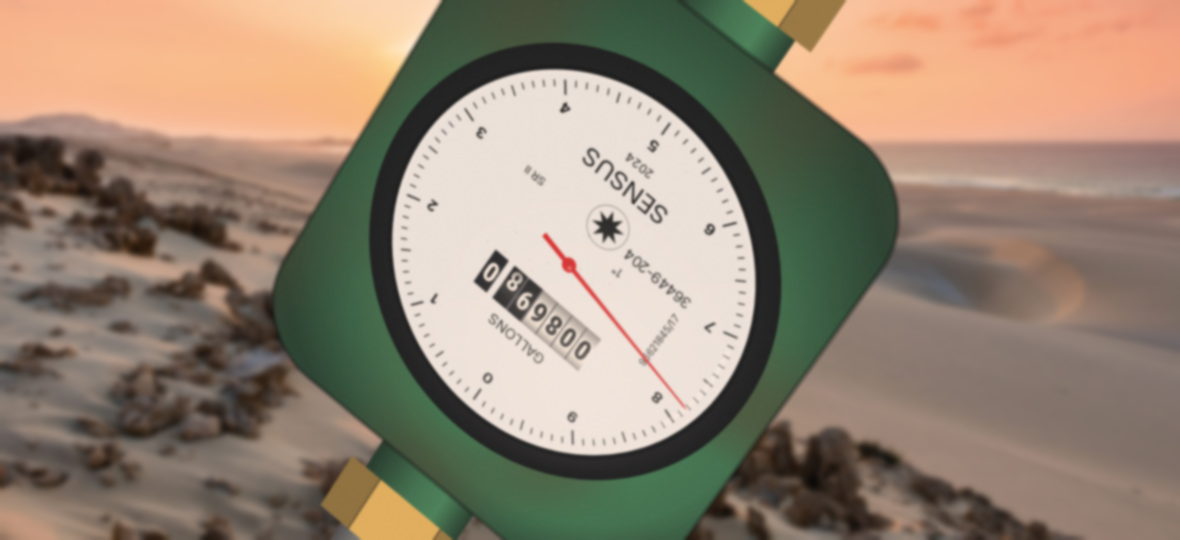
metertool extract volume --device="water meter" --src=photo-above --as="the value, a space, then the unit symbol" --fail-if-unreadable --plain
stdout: 86977.8 gal
